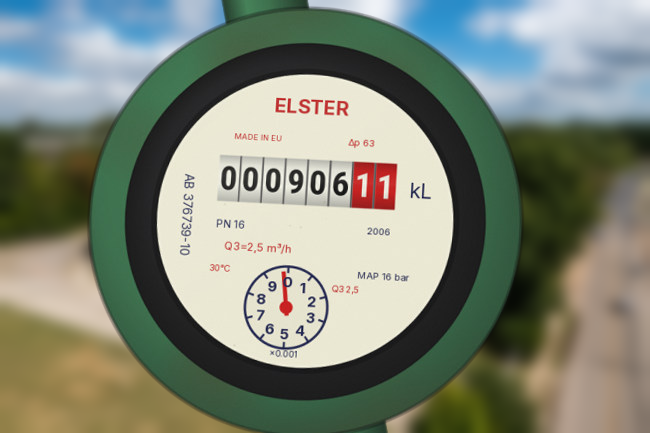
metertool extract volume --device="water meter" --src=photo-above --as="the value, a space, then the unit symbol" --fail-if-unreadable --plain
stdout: 906.109 kL
